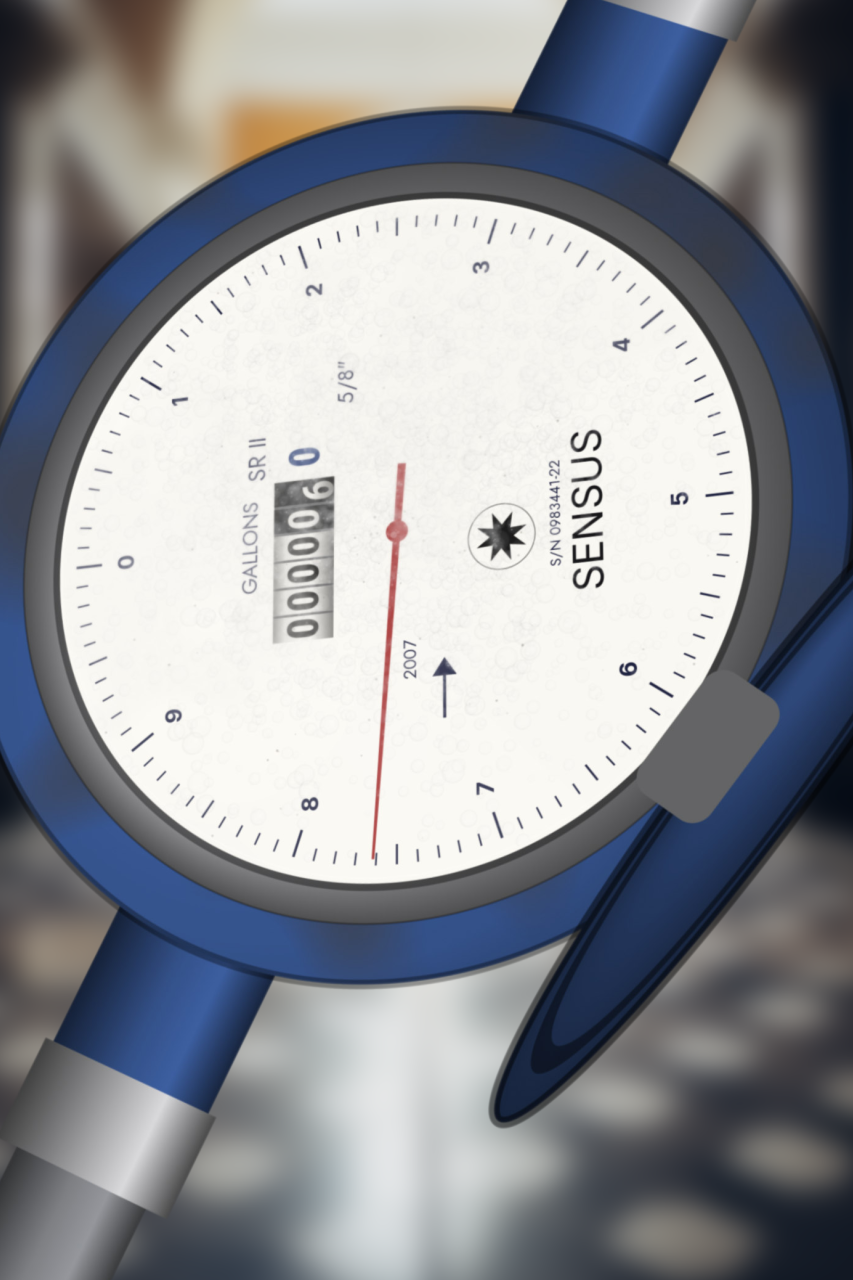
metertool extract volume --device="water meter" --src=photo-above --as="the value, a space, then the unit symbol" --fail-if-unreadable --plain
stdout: 57.6 gal
